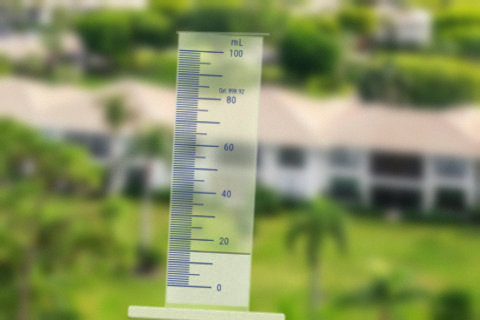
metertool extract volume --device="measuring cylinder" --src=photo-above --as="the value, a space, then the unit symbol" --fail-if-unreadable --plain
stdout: 15 mL
